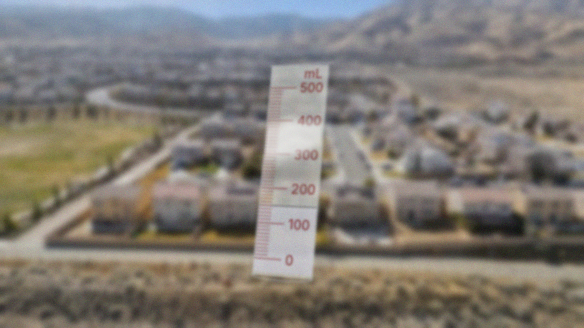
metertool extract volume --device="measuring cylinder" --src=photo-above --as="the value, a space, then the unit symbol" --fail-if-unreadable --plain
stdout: 150 mL
